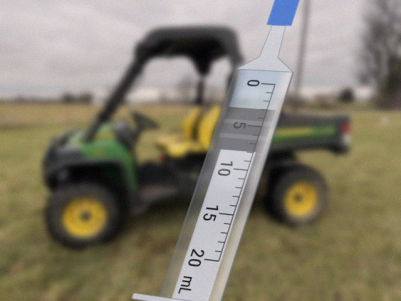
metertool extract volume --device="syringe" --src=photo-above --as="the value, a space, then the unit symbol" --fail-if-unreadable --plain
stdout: 3 mL
